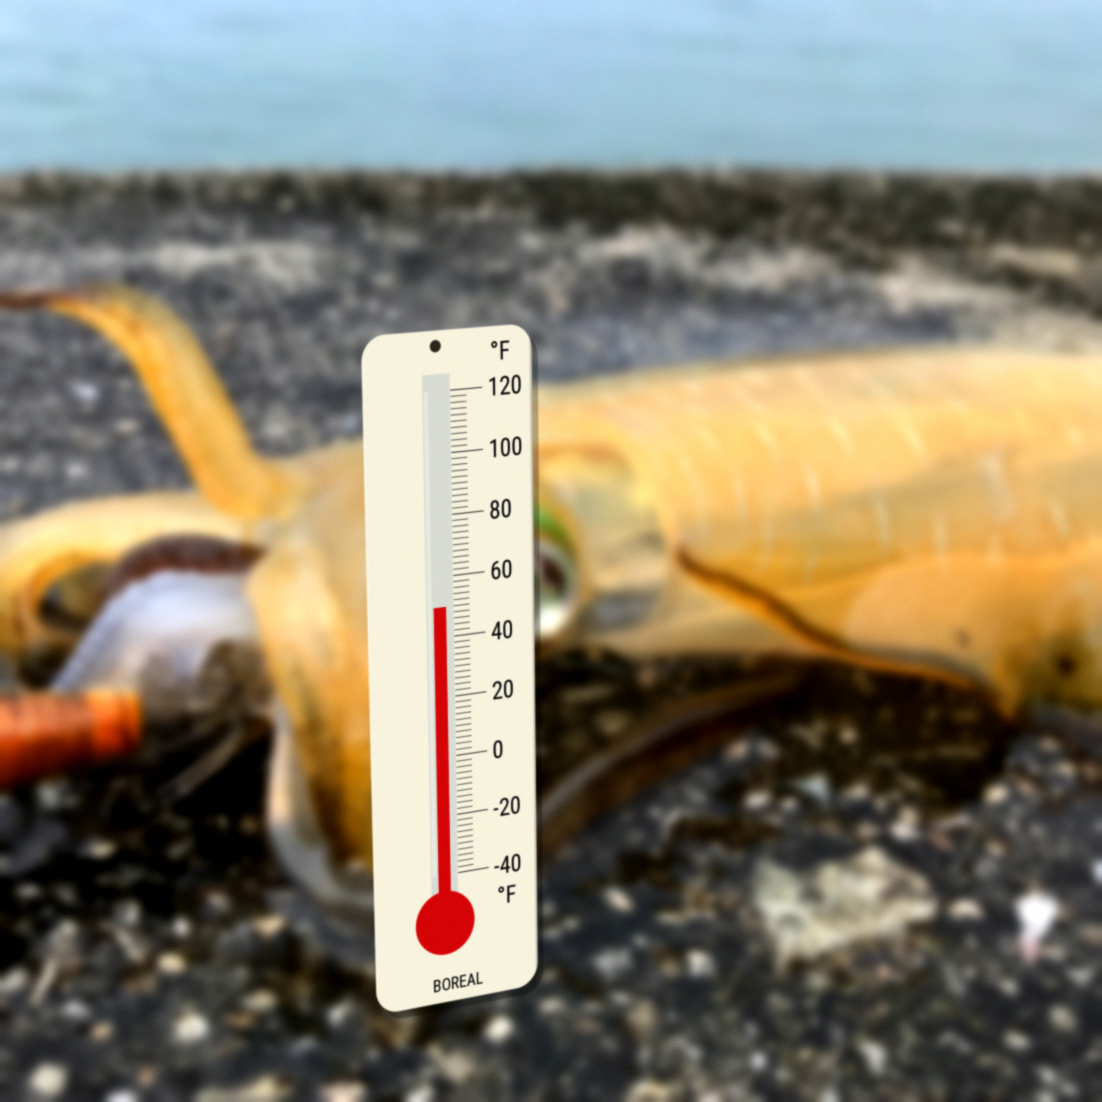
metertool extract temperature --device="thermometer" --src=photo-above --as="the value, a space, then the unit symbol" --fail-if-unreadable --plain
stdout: 50 °F
